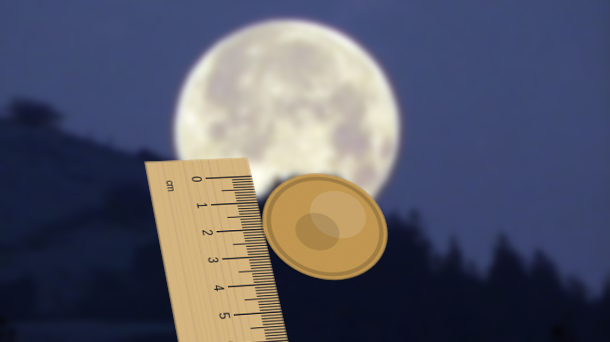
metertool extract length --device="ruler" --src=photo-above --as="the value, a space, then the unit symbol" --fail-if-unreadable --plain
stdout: 4 cm
